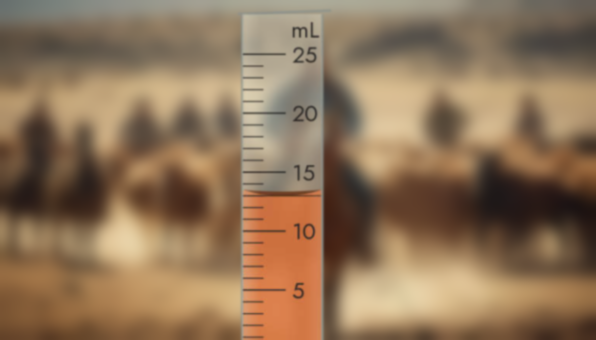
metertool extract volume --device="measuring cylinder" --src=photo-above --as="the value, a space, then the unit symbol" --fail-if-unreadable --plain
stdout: 13 mL
